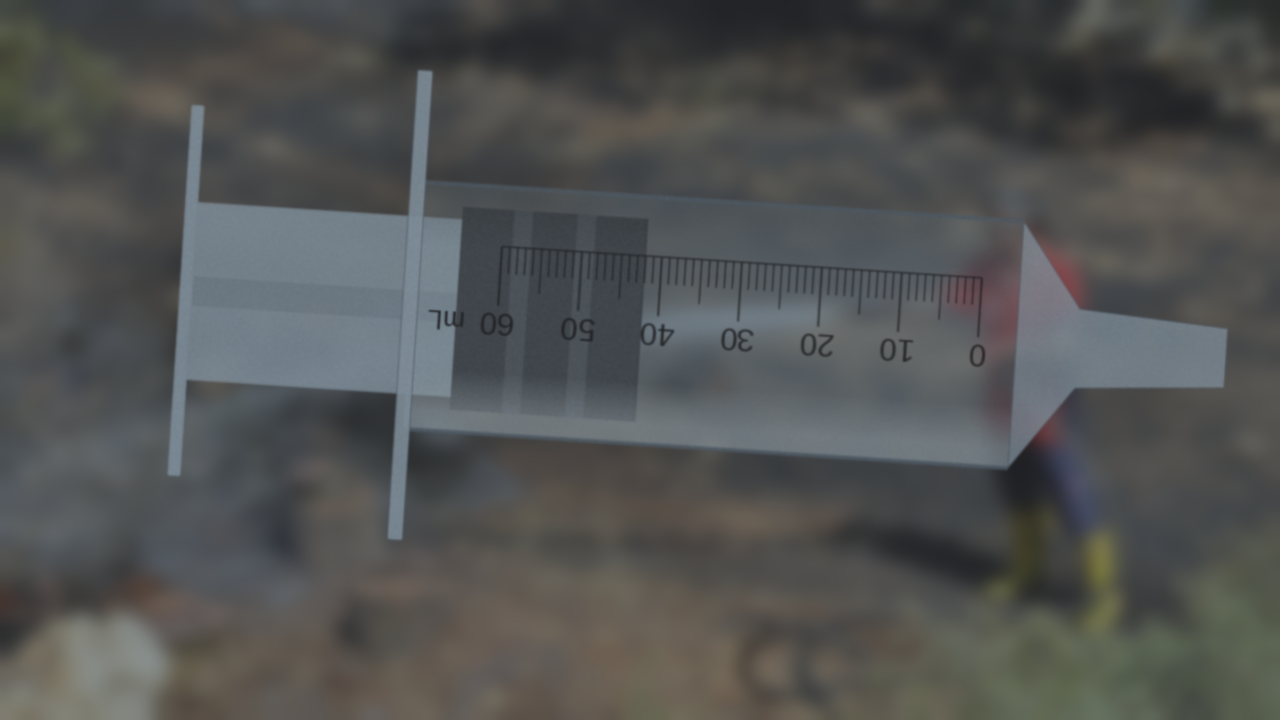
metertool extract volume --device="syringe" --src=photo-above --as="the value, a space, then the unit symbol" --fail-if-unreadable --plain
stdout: 42 mL
